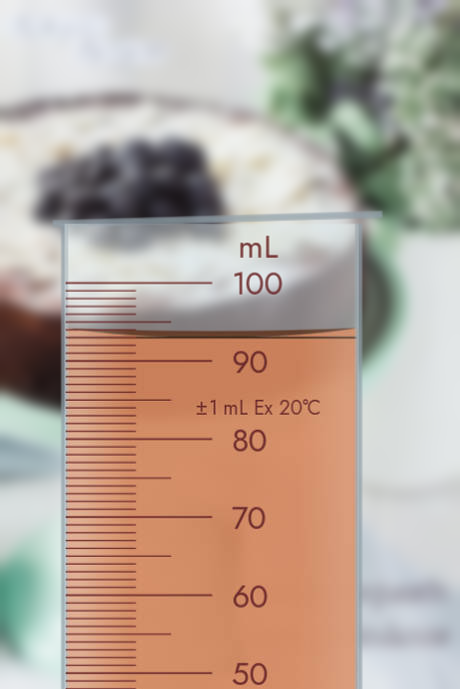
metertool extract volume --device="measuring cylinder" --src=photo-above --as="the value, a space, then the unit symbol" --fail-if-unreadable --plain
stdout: 93 mL
